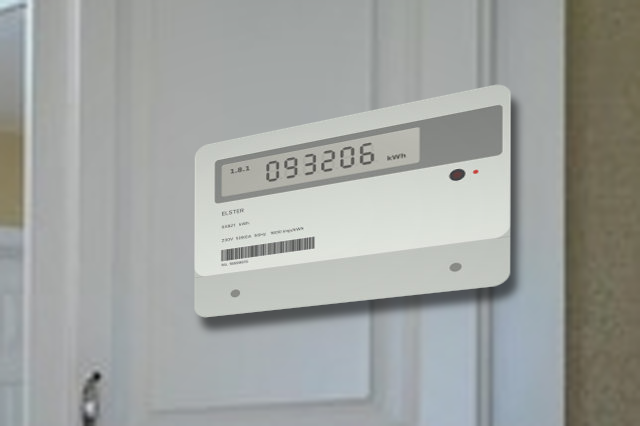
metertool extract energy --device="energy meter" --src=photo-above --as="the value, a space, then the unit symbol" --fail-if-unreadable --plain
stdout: 93206 kWh
